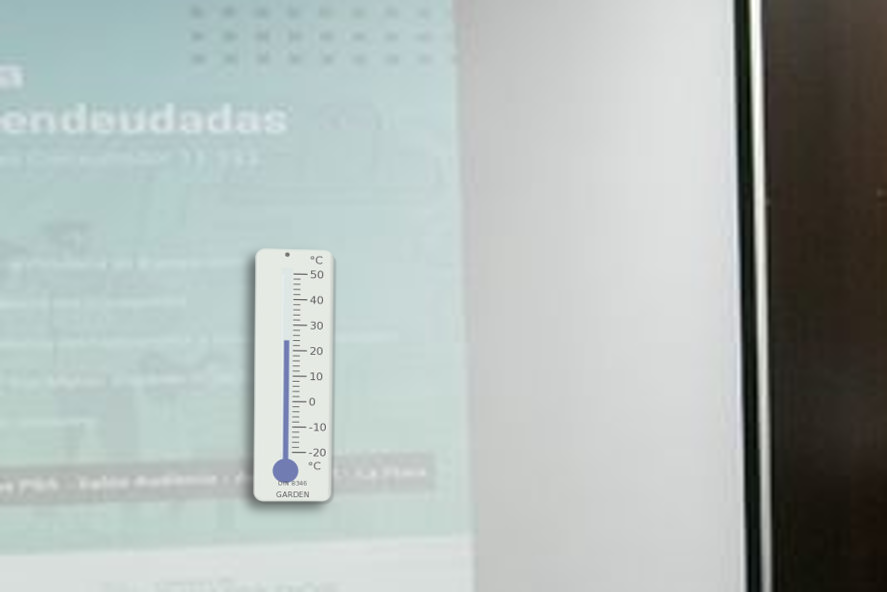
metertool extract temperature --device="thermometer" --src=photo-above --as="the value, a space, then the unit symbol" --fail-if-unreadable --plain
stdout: 24 °C
